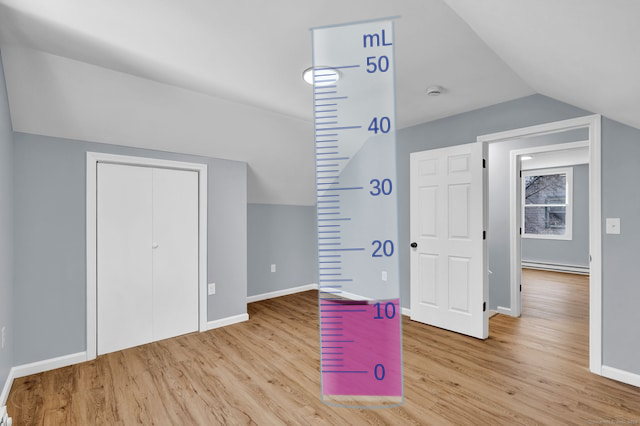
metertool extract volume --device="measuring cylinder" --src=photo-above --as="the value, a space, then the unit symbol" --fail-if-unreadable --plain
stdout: 11 mL
